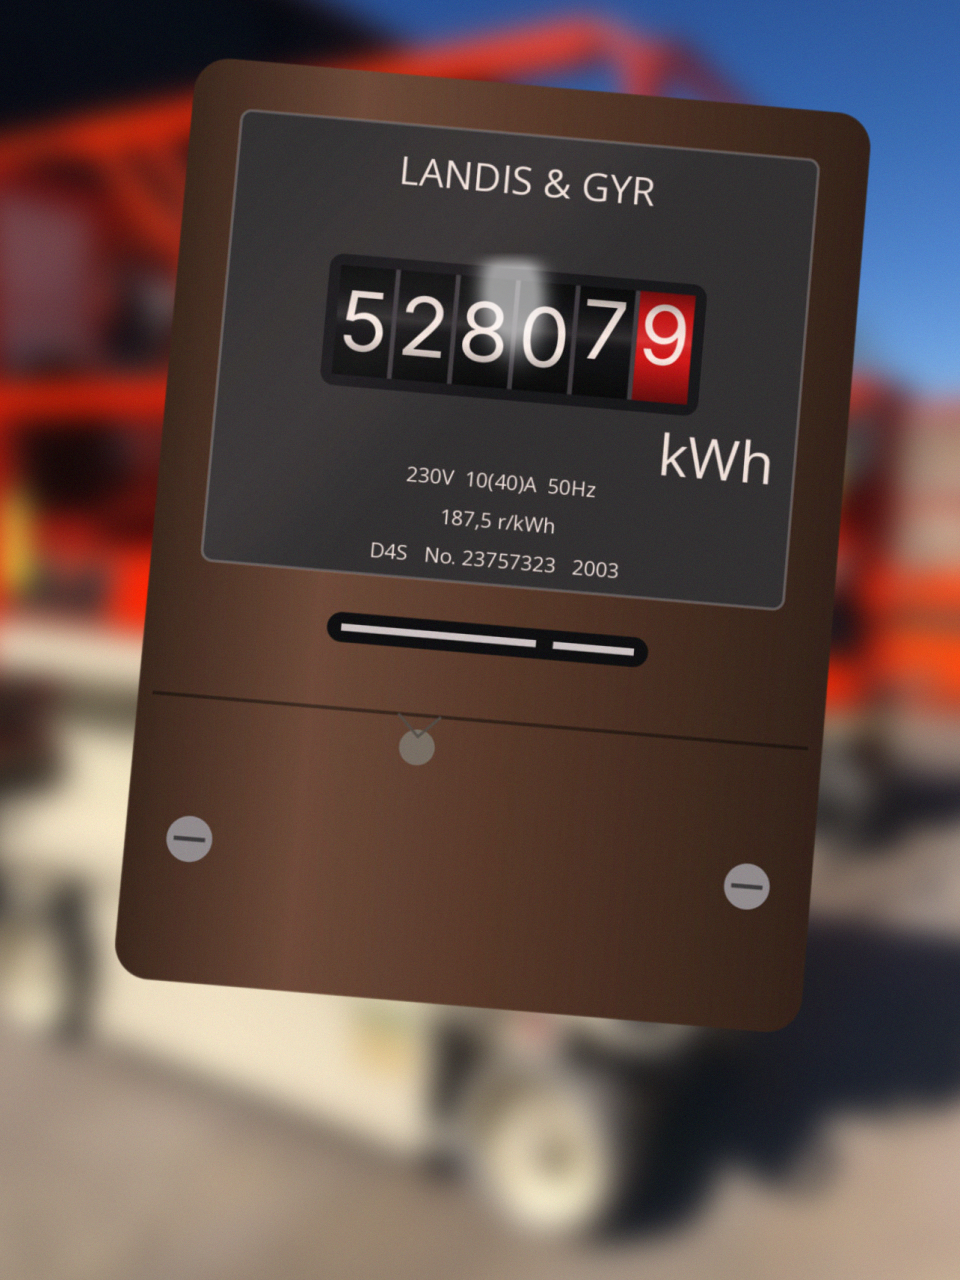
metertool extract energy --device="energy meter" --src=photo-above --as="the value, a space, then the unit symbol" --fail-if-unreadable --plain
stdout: 52807.9 kWh
